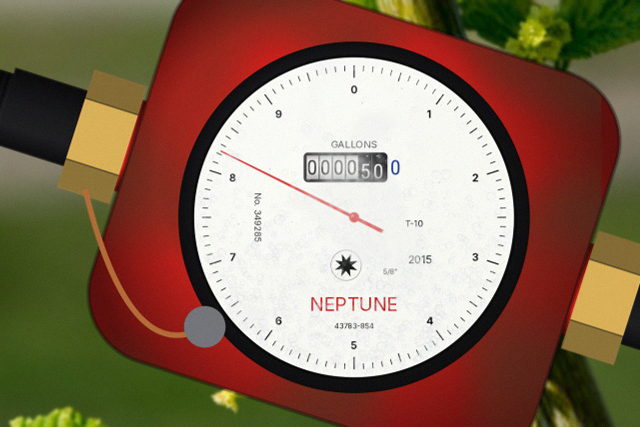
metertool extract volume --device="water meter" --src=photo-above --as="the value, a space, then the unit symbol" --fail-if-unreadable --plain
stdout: 498.2 gal
